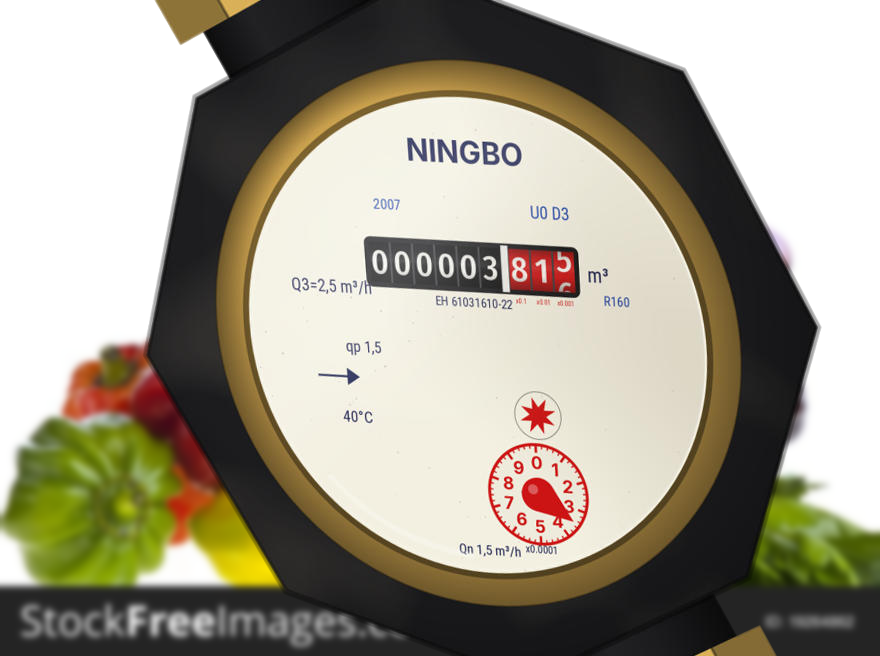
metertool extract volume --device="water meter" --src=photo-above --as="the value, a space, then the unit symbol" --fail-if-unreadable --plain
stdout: 3.8153 m³
